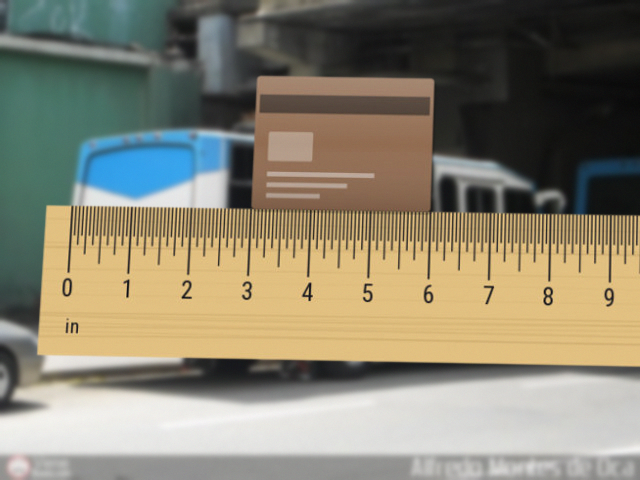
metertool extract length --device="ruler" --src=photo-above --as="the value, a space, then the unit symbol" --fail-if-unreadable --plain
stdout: 3 in
